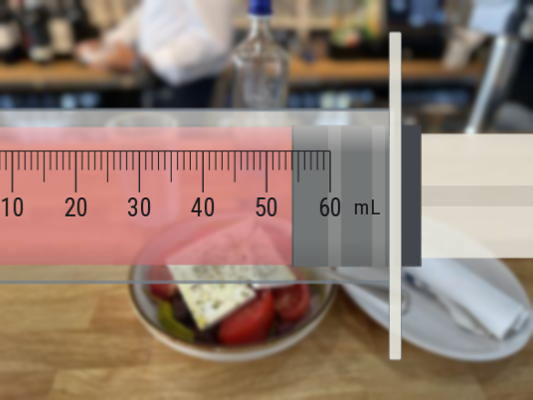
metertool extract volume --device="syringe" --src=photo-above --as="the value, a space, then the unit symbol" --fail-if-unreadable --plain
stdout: 54 mL
